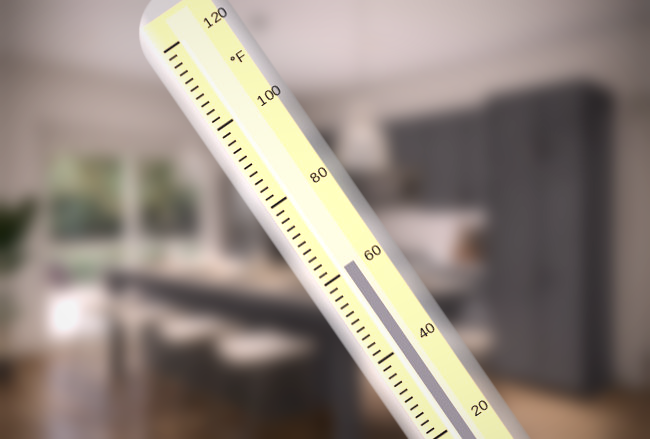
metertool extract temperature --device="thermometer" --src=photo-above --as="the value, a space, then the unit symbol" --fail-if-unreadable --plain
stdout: 61 °F
